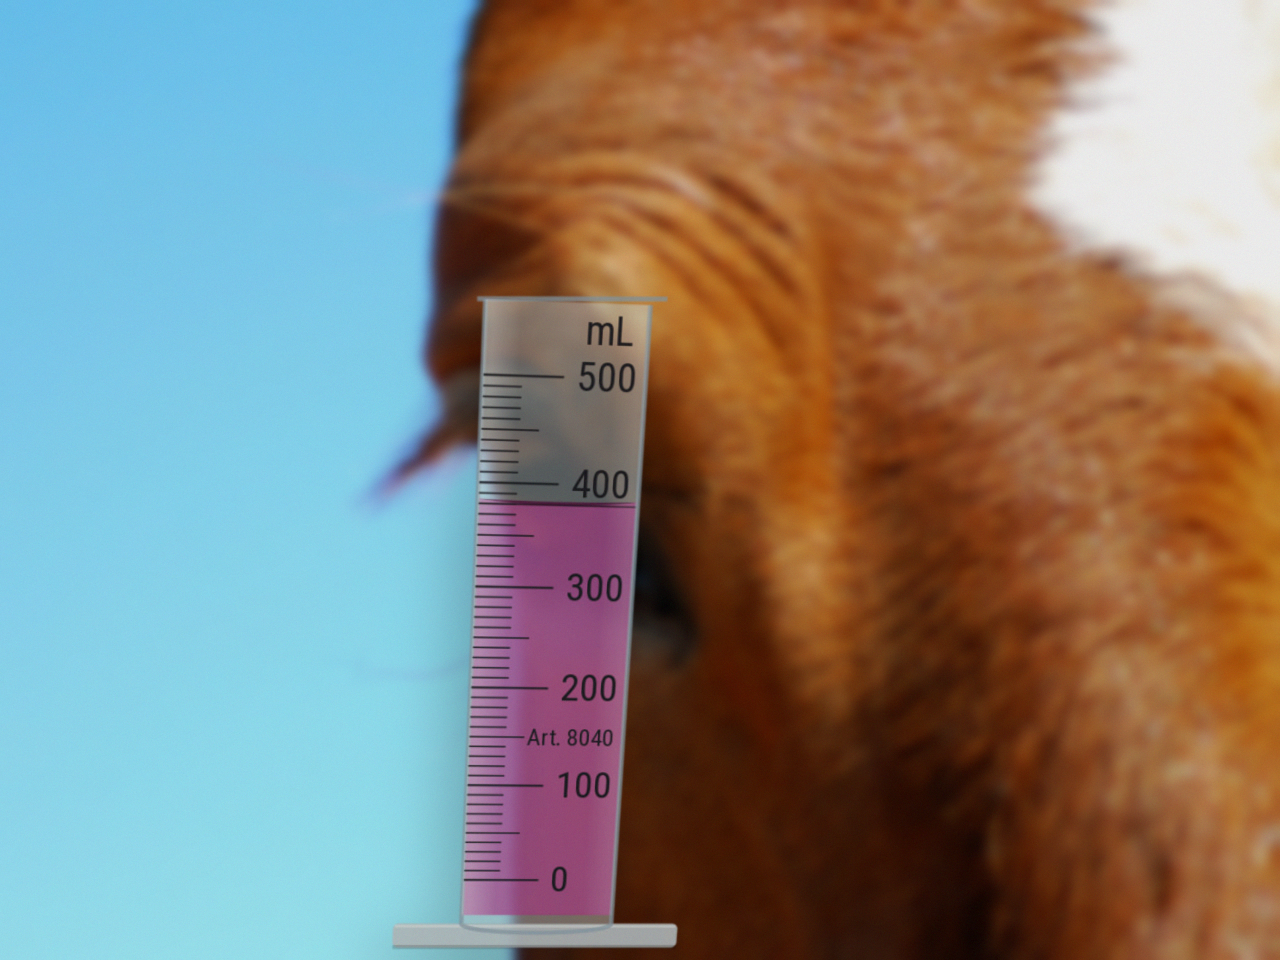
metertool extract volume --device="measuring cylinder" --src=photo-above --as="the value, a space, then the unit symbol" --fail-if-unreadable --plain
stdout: 380 mL
